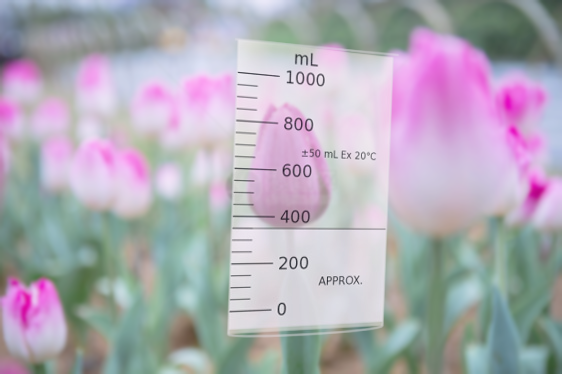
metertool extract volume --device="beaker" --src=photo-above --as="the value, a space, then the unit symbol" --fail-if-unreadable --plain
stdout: 350 mL
